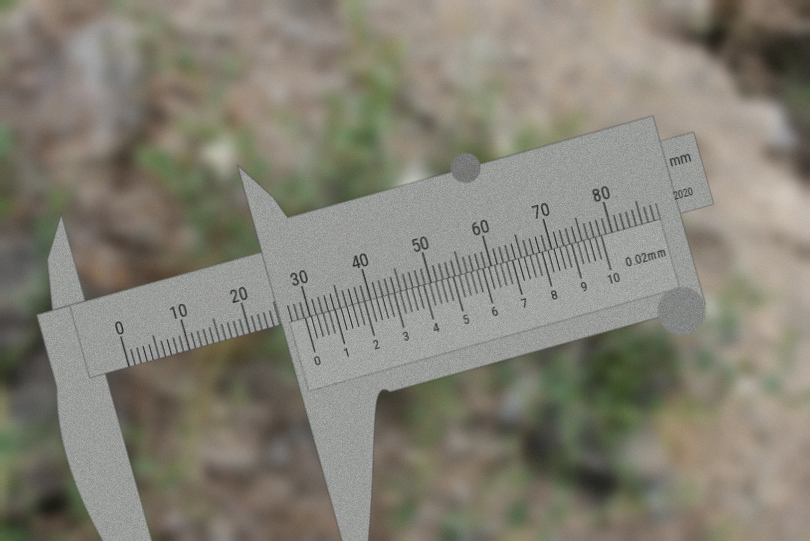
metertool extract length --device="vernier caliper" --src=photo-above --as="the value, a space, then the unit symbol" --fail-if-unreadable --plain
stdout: 29.2 mm
